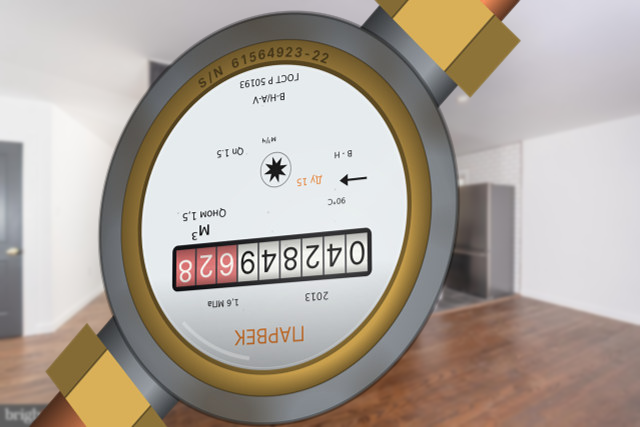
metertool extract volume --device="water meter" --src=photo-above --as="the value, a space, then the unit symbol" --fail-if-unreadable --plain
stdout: 42849.628 m³
